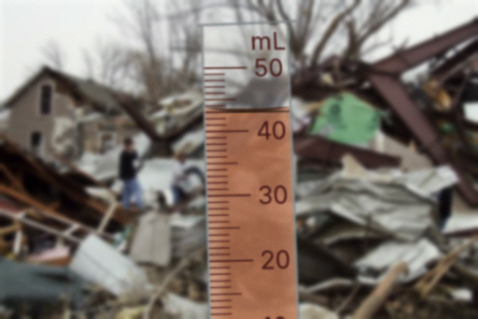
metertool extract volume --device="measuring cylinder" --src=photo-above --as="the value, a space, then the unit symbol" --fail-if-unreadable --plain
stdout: 43 mL
